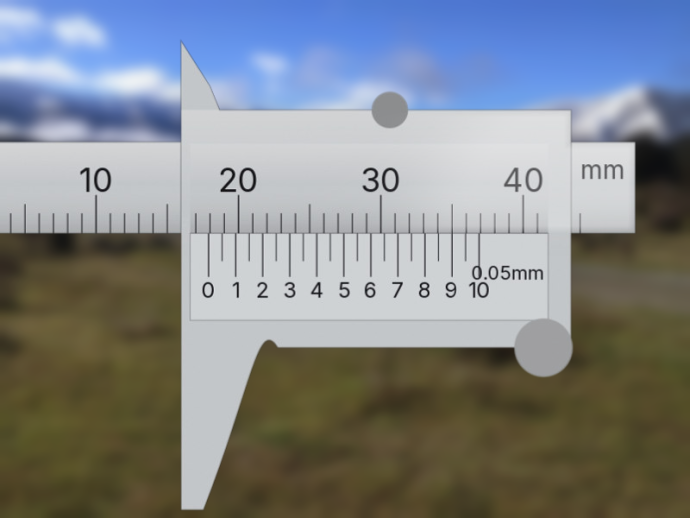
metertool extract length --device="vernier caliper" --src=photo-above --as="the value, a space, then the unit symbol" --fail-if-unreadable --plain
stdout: 17.9 mm
